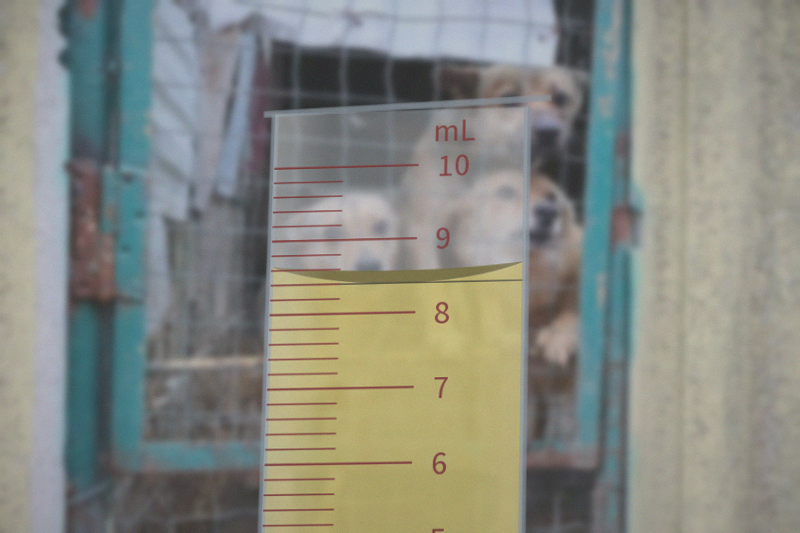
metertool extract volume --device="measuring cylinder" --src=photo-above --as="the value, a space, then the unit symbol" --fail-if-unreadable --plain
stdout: 8.4 mL
